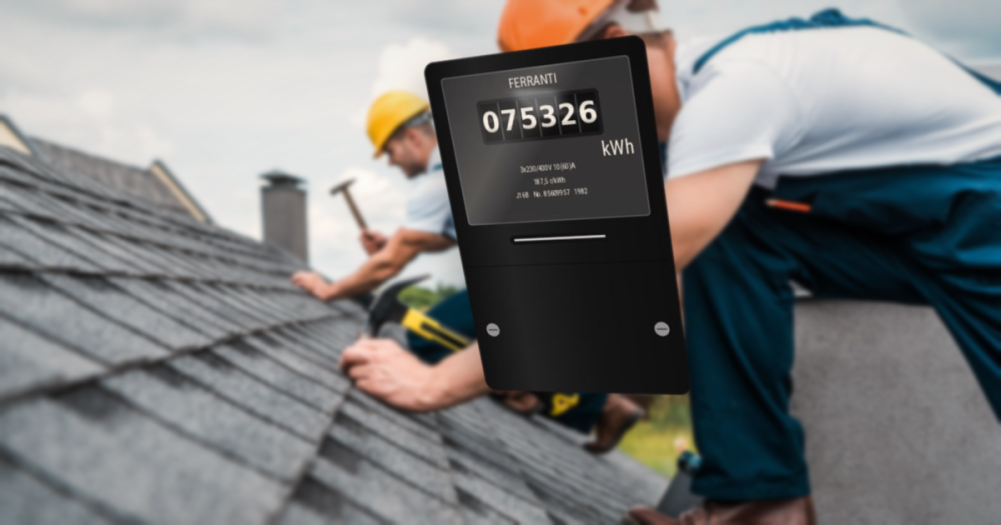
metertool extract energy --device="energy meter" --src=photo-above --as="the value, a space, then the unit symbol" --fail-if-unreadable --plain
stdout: 75326 kWh
